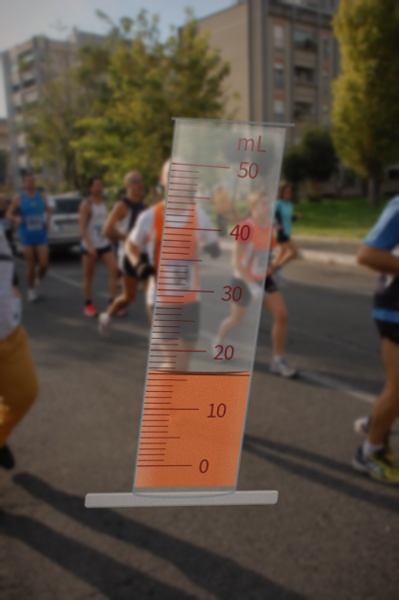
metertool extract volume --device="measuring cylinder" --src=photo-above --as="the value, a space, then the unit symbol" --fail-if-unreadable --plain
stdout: 16 mL
